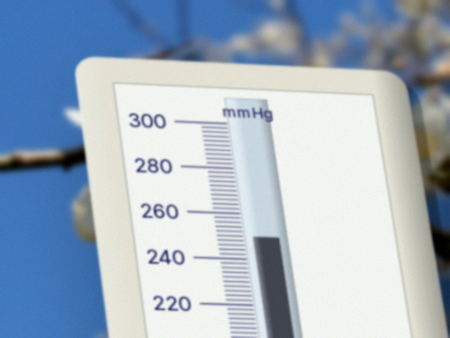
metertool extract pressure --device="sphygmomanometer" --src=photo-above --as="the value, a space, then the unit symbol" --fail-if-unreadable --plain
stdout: 250 mmHg
